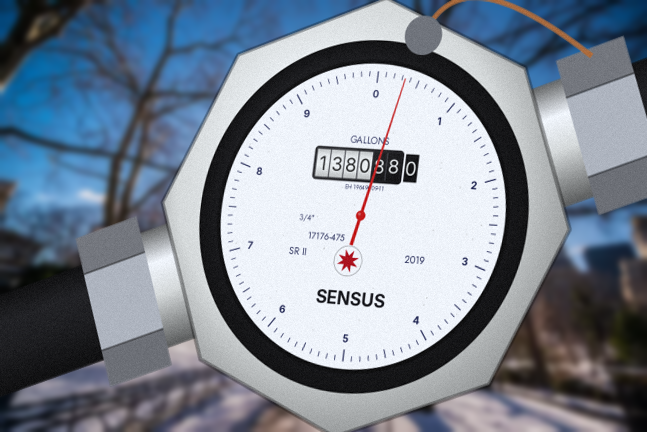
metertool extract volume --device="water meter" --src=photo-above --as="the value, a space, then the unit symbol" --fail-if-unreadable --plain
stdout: 1380880.3 gal
